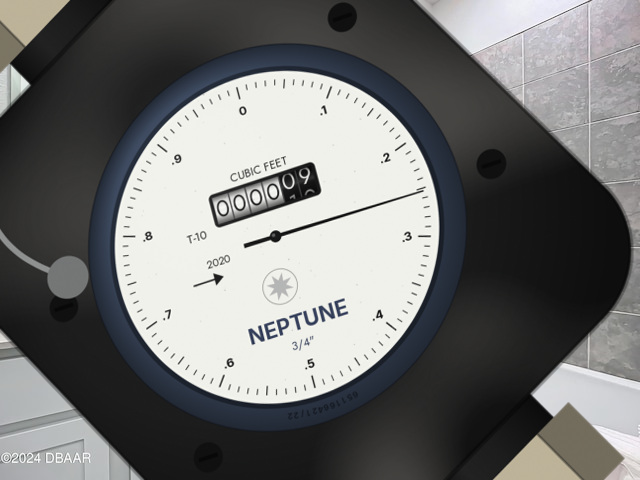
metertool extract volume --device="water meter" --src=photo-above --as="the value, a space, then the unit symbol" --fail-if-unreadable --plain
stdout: 9.25 ft³
